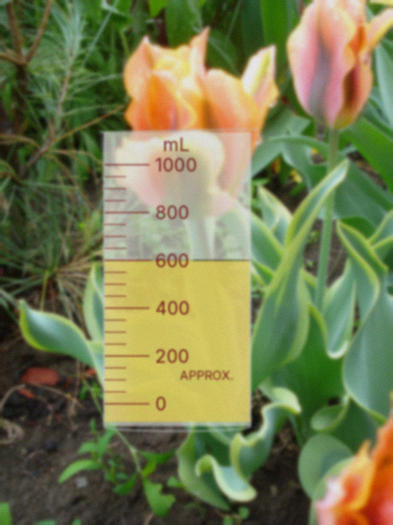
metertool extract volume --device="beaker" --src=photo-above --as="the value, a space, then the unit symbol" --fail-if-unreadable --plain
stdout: 600 mL
